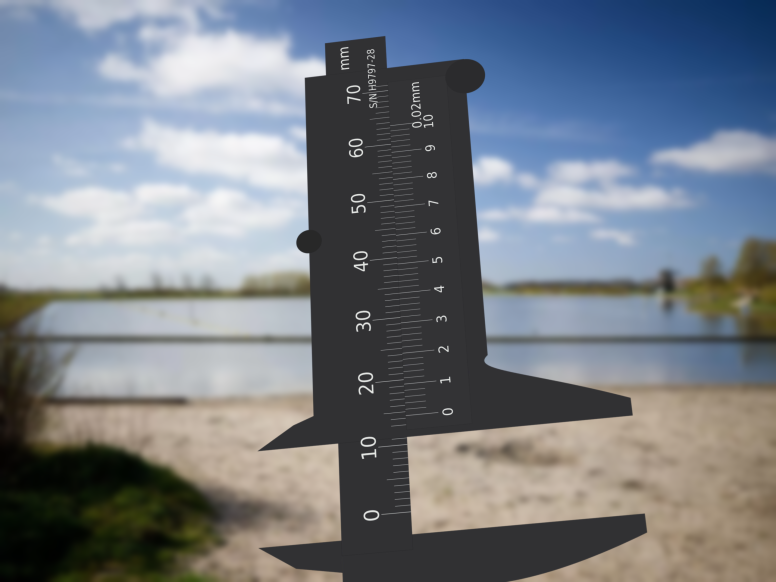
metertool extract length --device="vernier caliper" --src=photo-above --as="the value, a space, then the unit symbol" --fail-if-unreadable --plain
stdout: 14.4 mm
